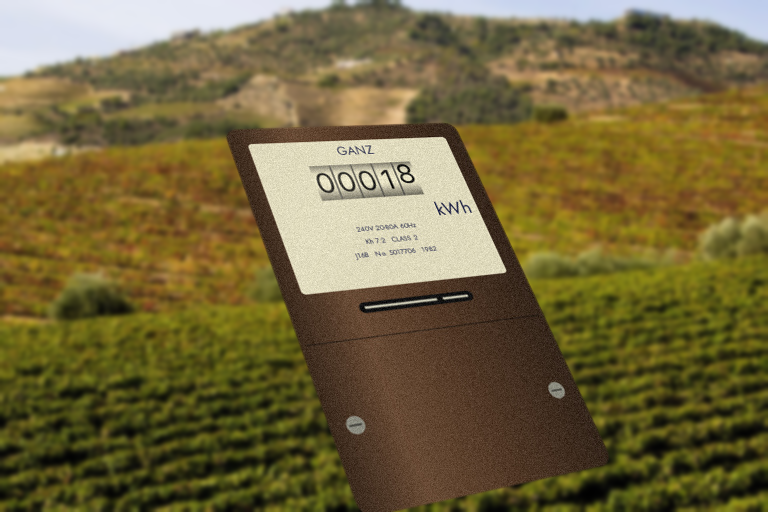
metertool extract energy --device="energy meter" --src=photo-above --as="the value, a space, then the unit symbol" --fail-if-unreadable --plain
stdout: 18 kWh
